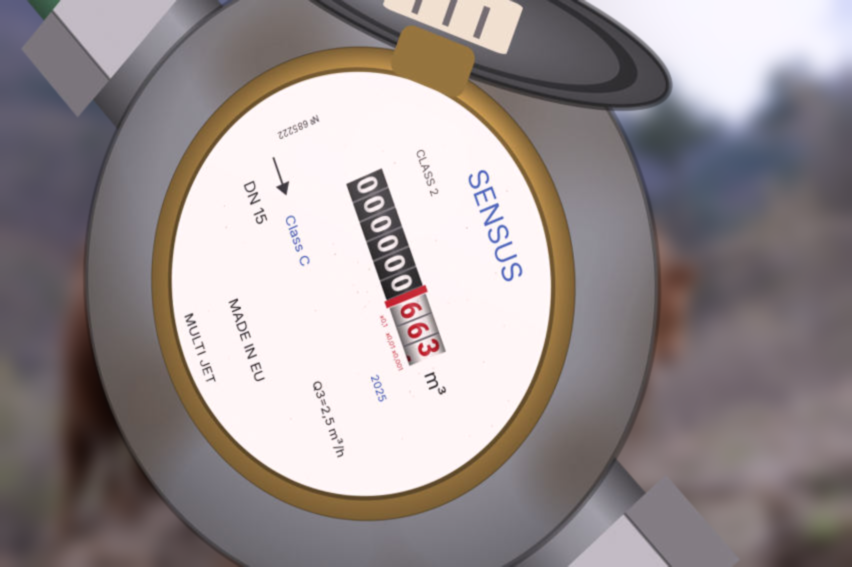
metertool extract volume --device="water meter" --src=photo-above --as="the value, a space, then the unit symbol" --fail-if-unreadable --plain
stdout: 0.663 m³
